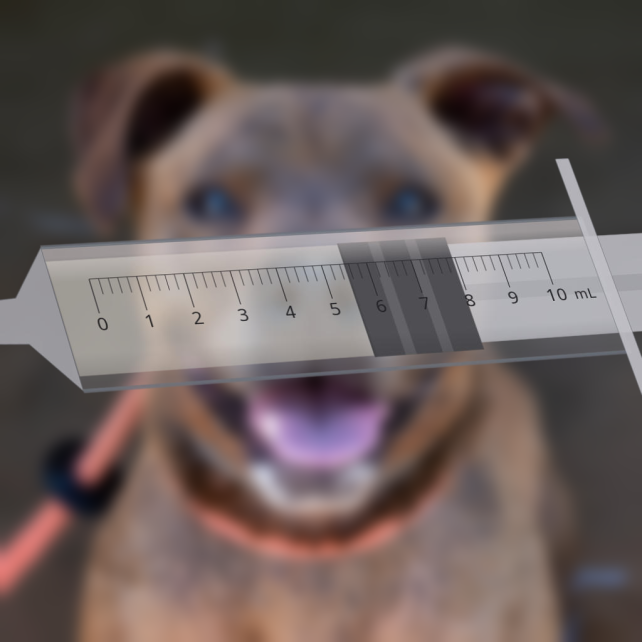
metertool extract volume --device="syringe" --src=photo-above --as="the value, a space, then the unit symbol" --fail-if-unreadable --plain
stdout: 5.5 mL
